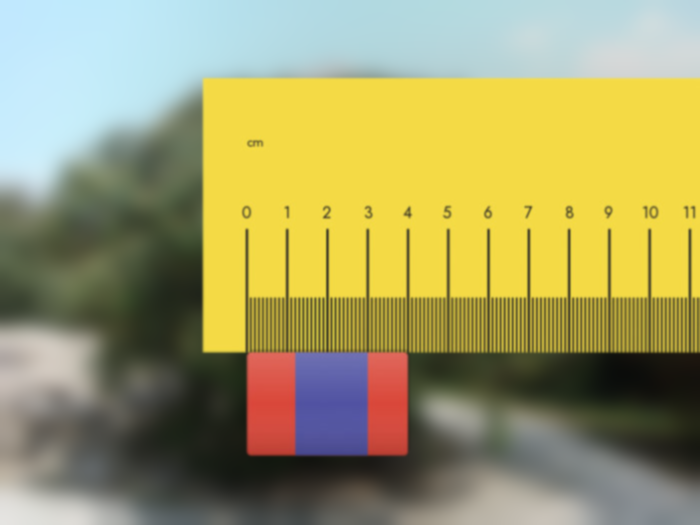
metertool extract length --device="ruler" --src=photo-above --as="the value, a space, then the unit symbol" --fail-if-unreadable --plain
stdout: 4 cm
